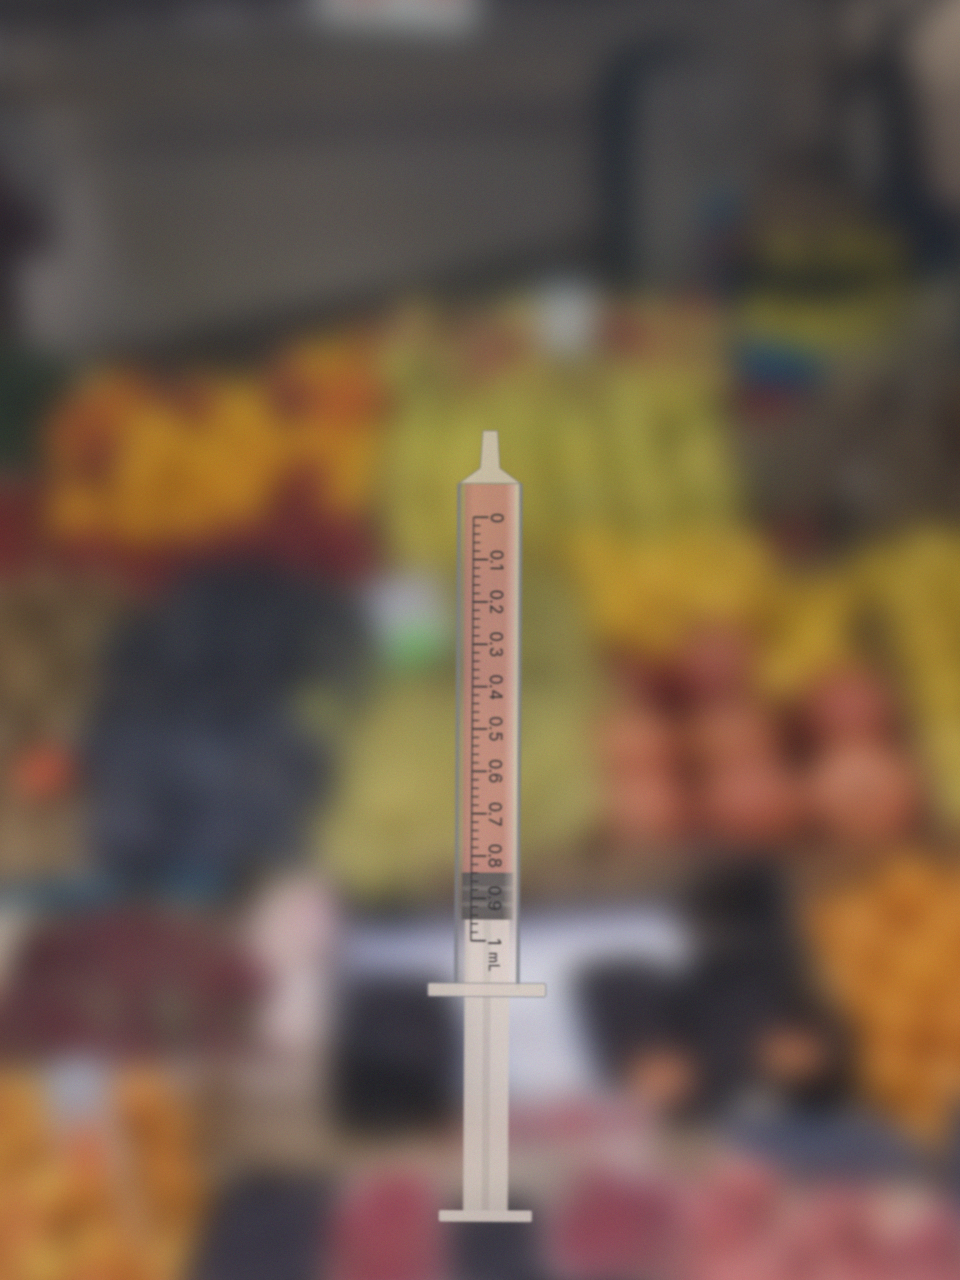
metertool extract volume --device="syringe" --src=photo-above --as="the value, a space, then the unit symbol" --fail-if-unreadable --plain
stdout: 0.84 mL
